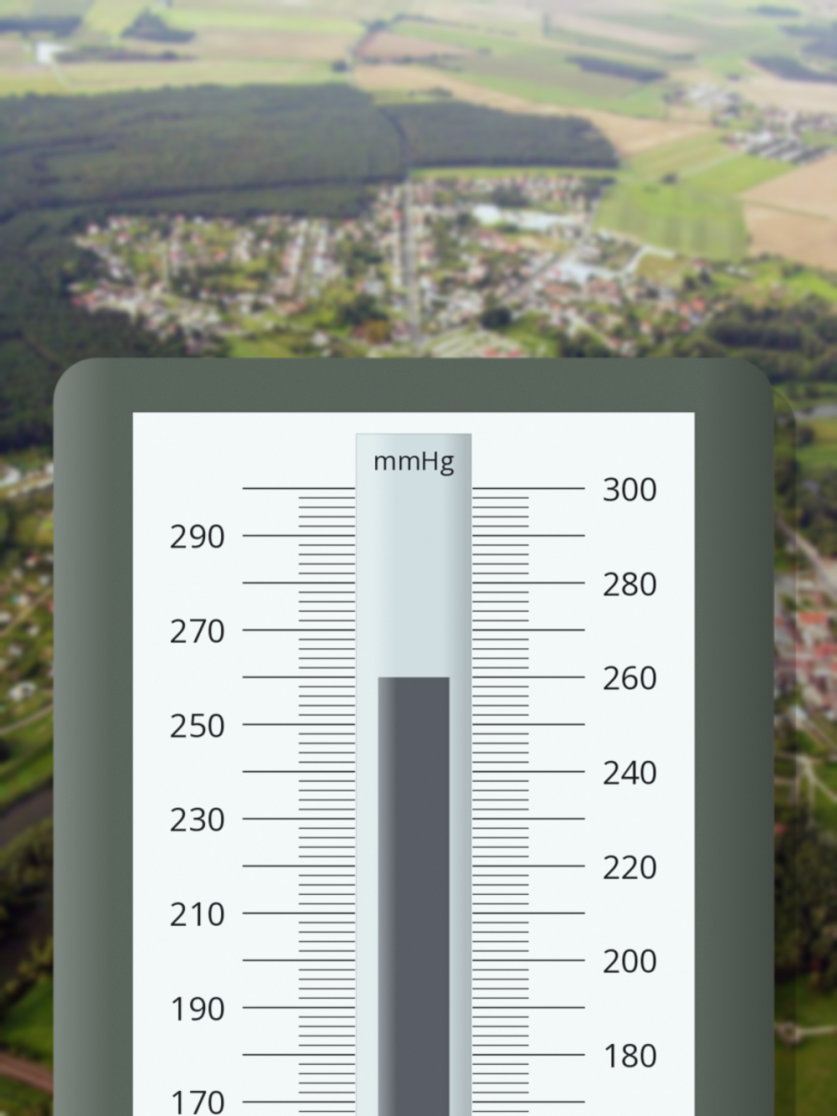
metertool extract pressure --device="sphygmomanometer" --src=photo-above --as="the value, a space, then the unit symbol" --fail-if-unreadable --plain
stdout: 260 mmHg
